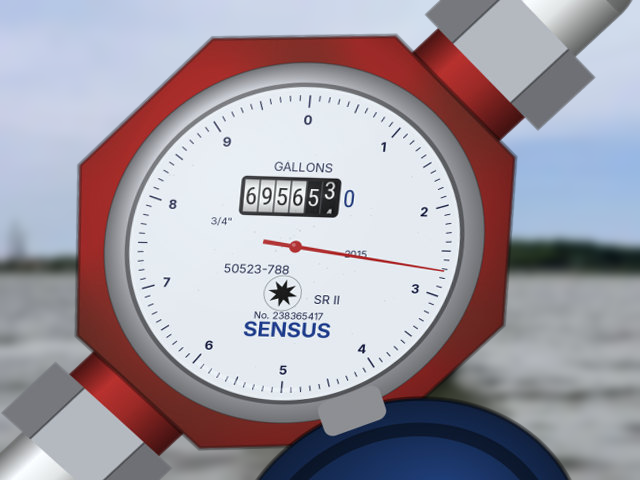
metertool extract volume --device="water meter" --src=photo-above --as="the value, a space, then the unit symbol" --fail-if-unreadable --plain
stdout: 6956532.7 gal
